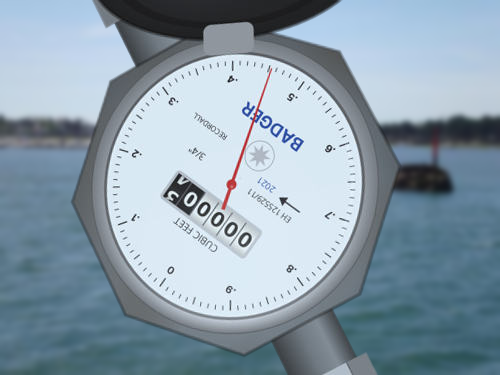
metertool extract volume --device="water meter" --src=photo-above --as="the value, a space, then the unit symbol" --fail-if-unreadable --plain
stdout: 3.45 ft³
